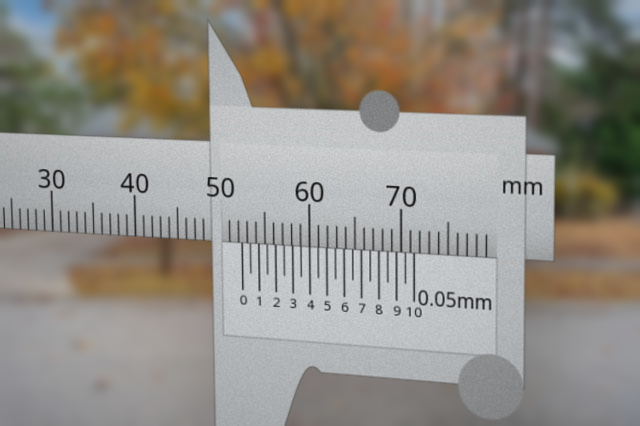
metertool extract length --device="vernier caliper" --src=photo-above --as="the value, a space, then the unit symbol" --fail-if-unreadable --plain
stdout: 52.4 mm
